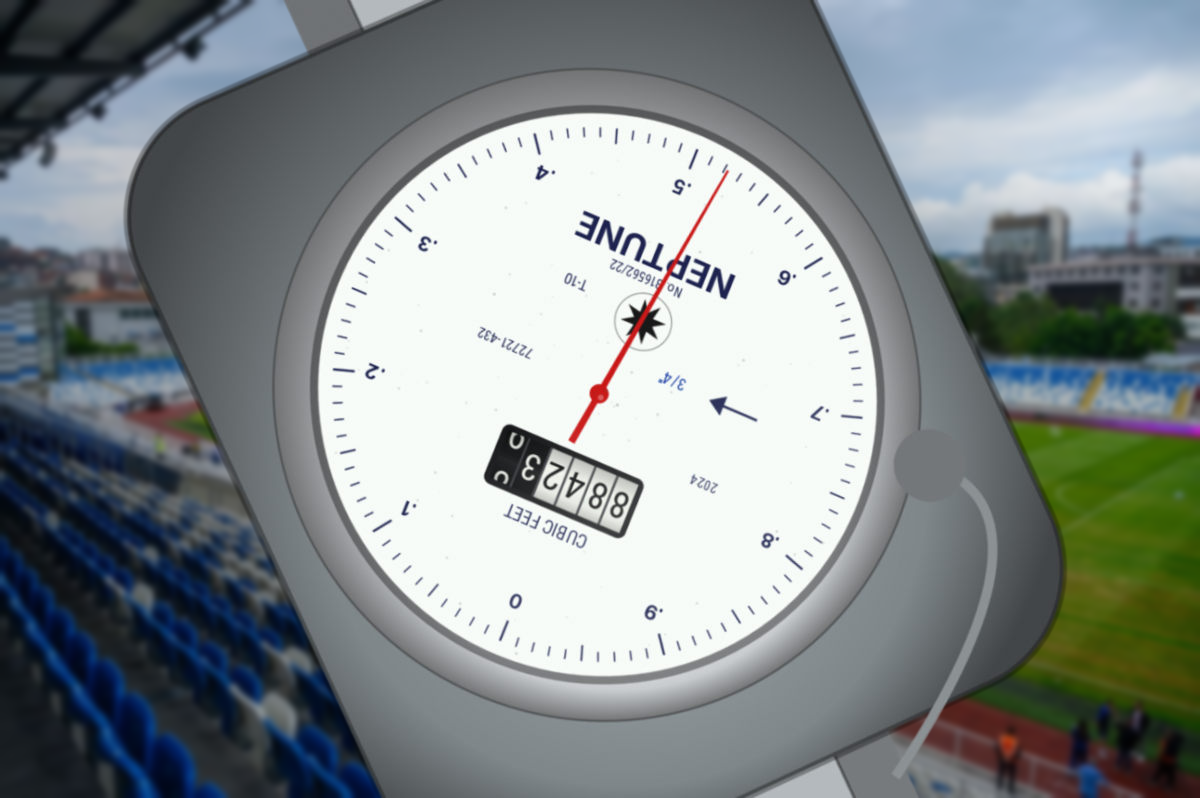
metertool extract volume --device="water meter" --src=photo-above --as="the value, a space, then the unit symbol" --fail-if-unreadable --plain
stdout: 884238.52 ft³
